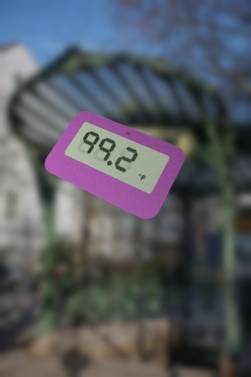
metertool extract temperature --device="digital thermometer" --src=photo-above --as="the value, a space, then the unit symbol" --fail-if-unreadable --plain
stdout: 99.2 °F
